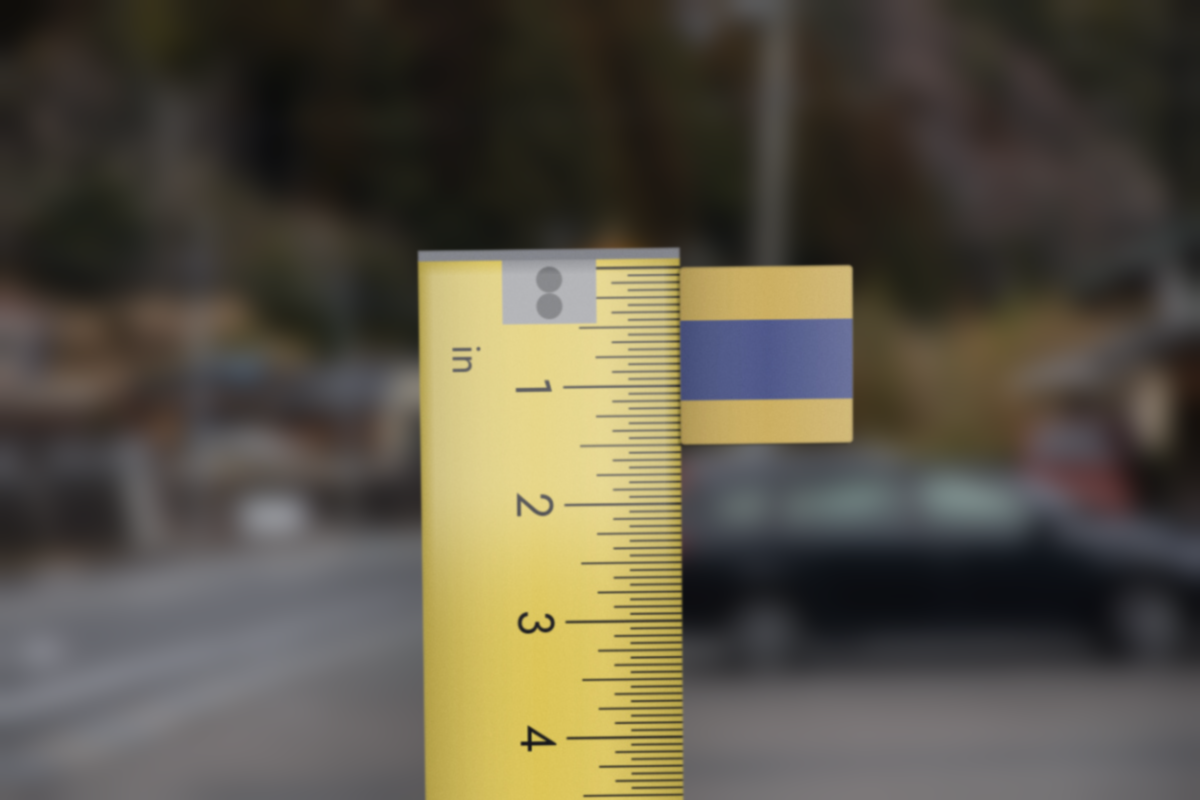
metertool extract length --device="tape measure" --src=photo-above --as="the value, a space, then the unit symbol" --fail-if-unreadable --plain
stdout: 1.5 in
